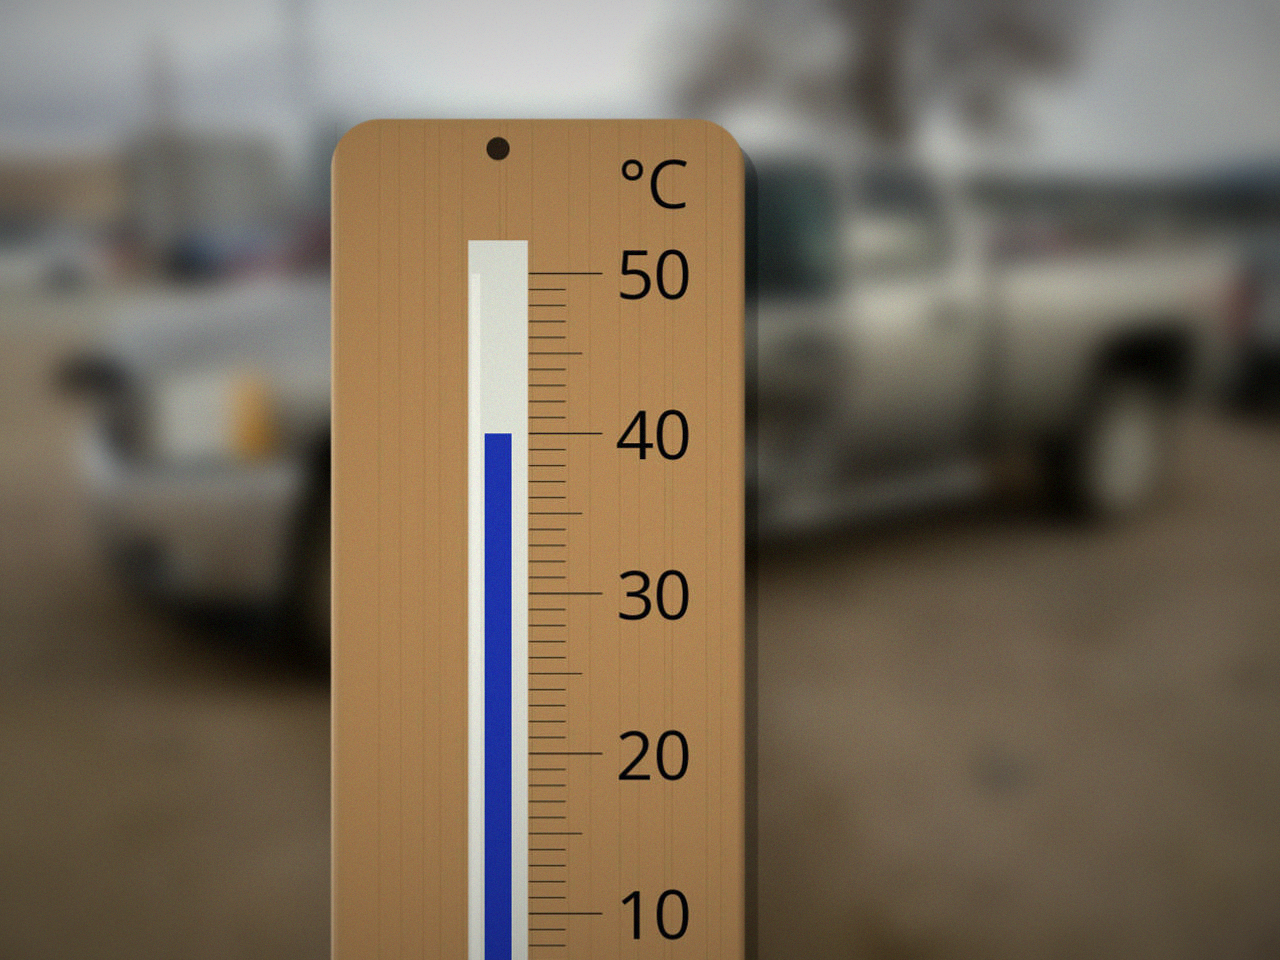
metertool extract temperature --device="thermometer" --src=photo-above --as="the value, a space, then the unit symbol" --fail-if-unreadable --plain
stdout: 40 °C
